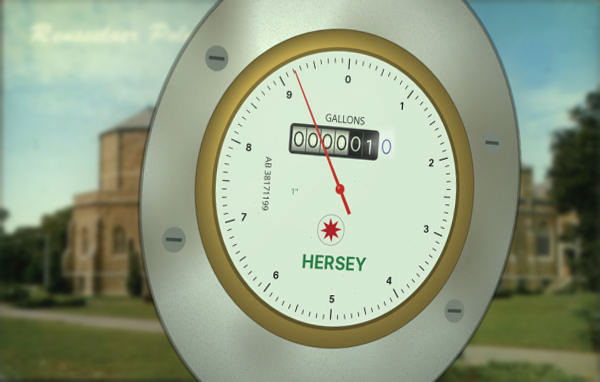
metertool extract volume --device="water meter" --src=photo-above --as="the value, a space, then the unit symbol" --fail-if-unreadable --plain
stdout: 9.2 gal
